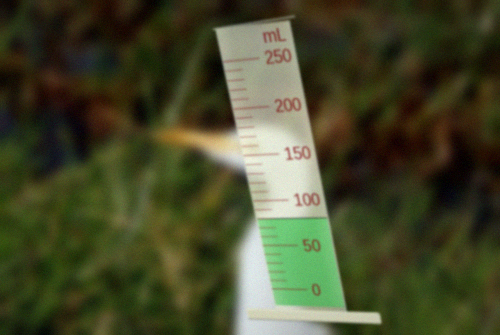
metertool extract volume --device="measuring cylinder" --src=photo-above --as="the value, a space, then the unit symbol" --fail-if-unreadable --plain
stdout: 80 mL
